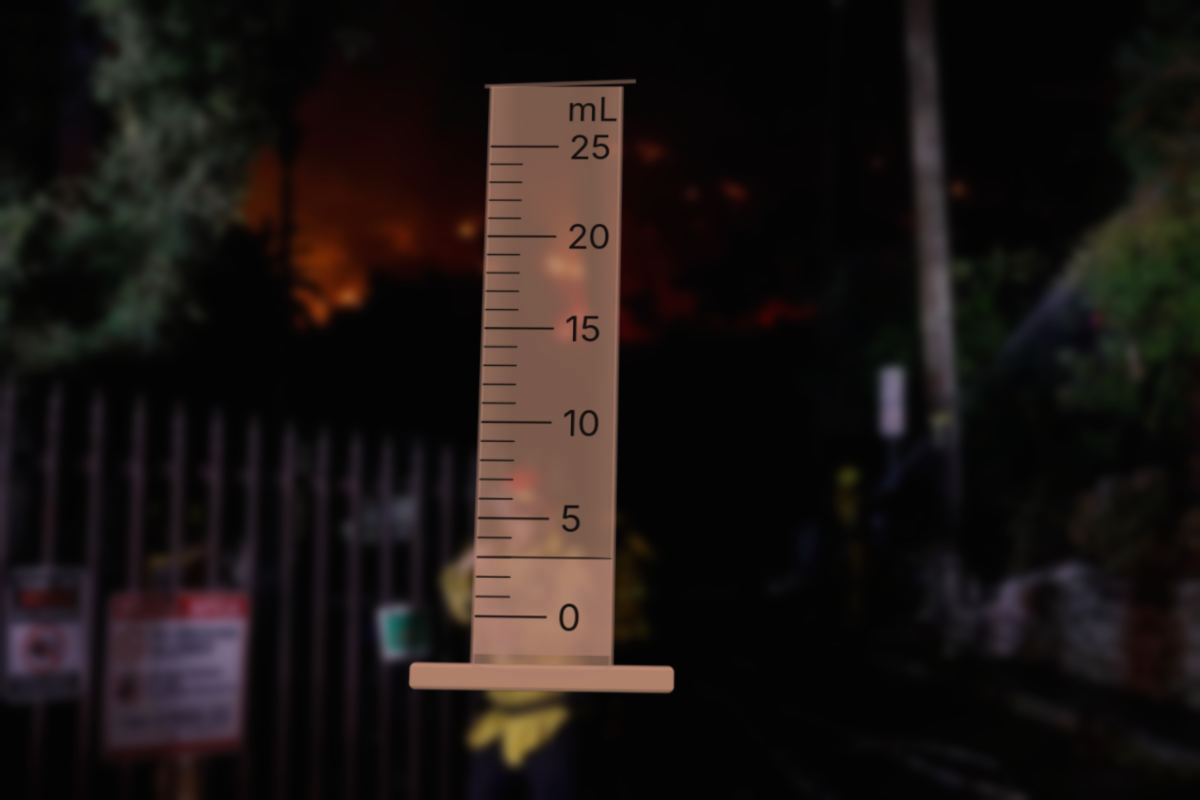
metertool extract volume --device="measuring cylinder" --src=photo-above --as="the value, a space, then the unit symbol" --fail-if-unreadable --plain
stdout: 3 mL
